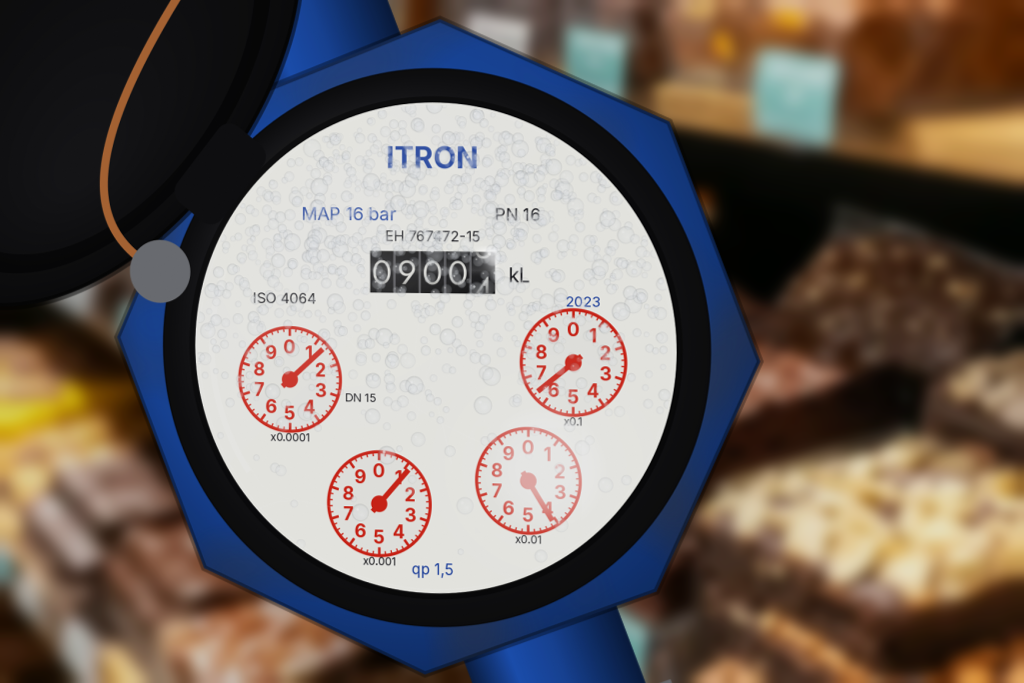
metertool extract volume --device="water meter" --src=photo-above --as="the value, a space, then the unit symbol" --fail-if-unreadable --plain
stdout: 9003.6411 kL
